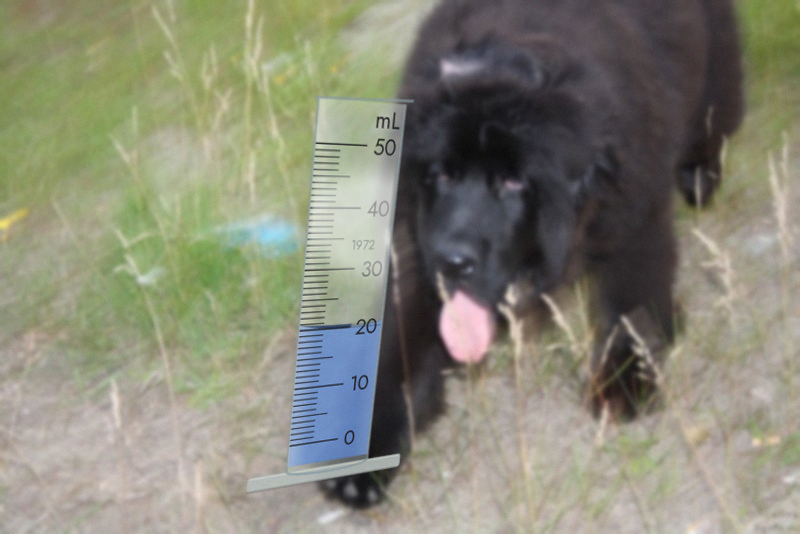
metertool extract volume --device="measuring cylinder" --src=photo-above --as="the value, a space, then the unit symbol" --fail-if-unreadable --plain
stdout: 20 mL
